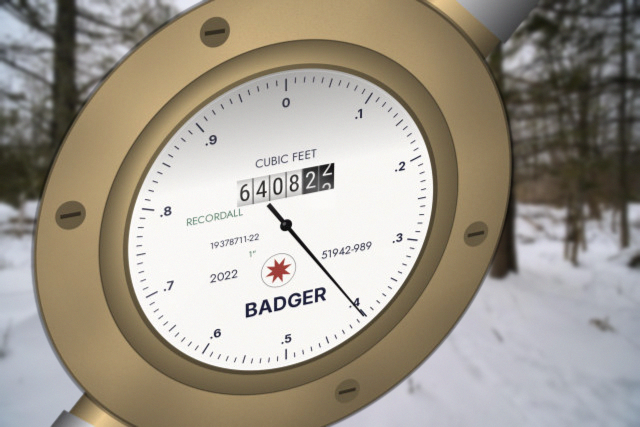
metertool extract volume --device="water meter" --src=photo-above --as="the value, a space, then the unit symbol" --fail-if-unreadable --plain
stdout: 640822.40 ft³
